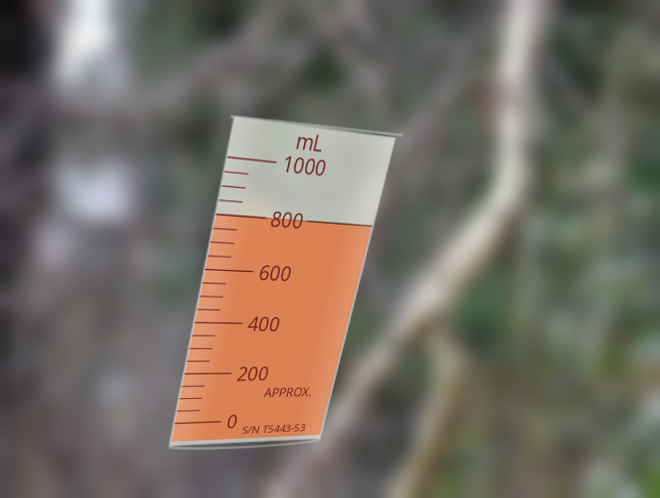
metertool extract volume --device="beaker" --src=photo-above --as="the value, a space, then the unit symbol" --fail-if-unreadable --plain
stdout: 800 mL
